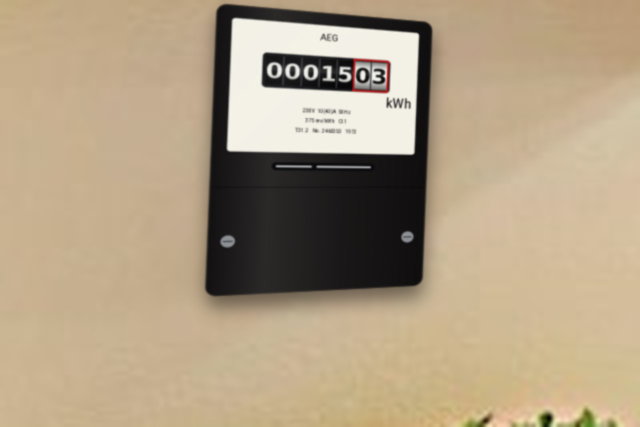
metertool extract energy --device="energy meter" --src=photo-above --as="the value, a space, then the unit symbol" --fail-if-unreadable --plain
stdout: 15.03 kWh
